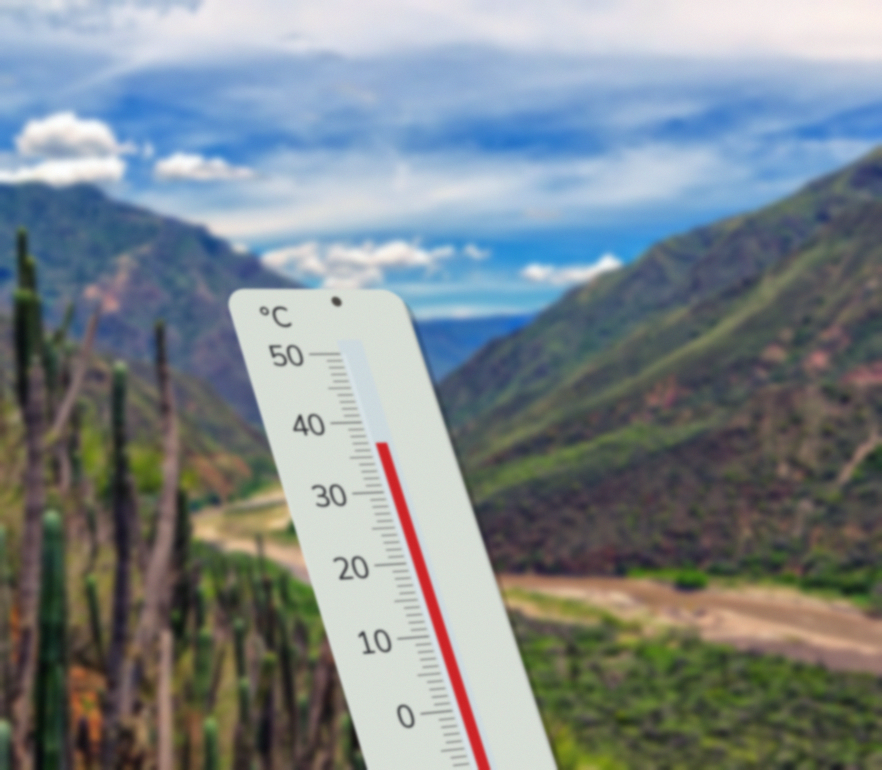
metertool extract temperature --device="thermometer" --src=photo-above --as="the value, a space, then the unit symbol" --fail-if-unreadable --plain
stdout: 37 °C
